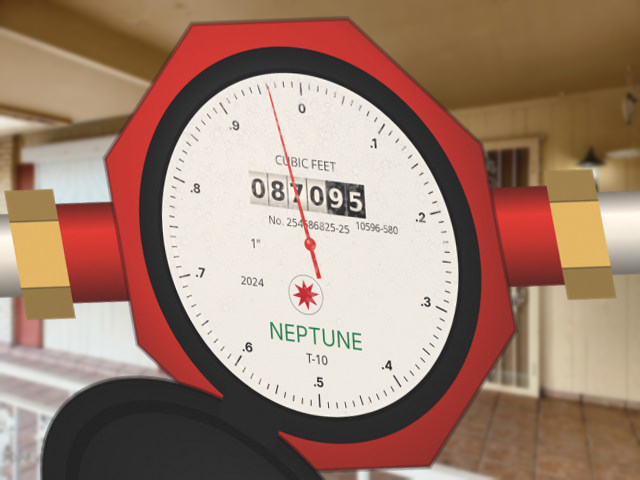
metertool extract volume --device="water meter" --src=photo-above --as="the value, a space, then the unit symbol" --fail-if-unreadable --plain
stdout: 87094.96 ft³
